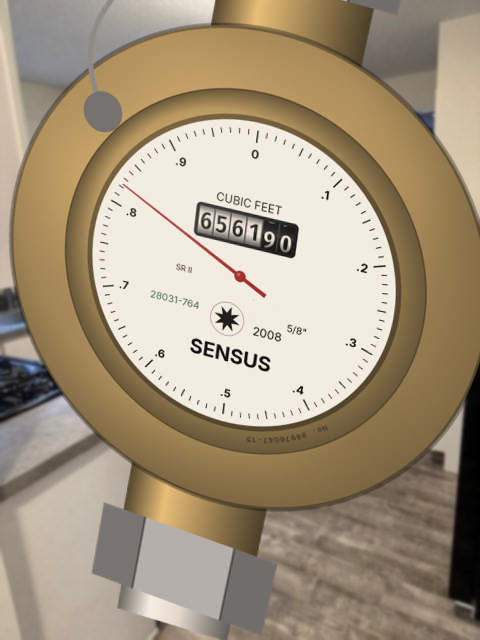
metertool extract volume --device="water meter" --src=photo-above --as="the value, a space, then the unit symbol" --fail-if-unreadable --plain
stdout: 656189.82 ft³
